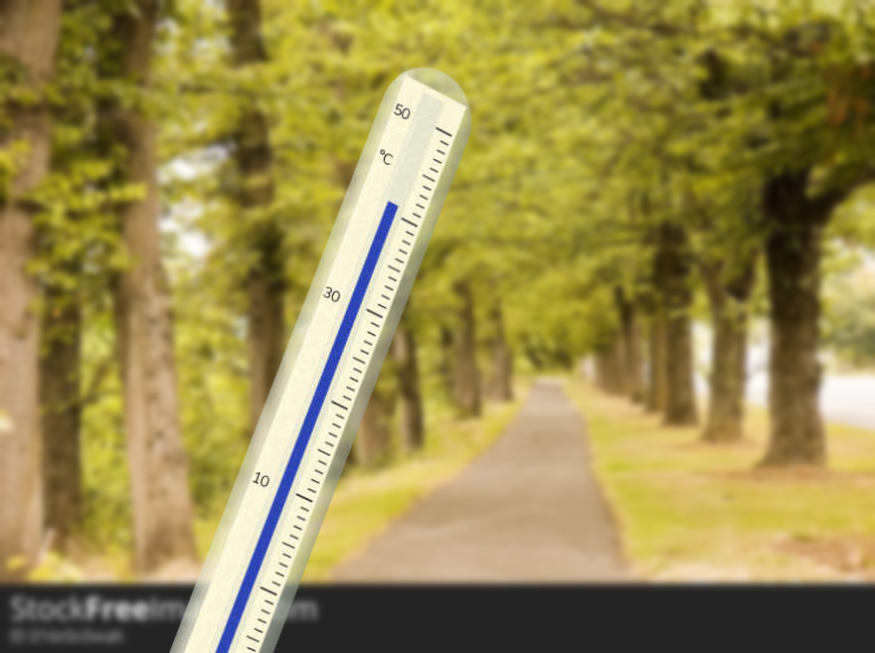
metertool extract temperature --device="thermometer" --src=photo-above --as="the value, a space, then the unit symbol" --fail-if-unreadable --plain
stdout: 41 °C
